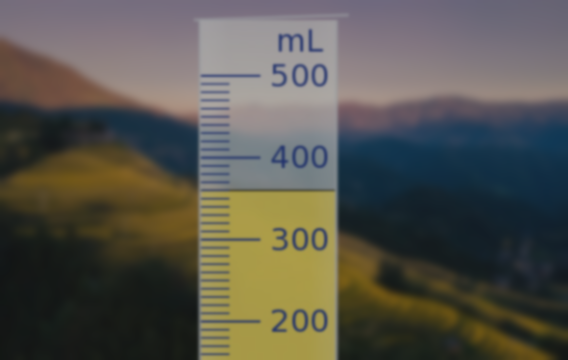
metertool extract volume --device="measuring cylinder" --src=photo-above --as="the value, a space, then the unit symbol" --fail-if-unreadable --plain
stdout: 360 mL
